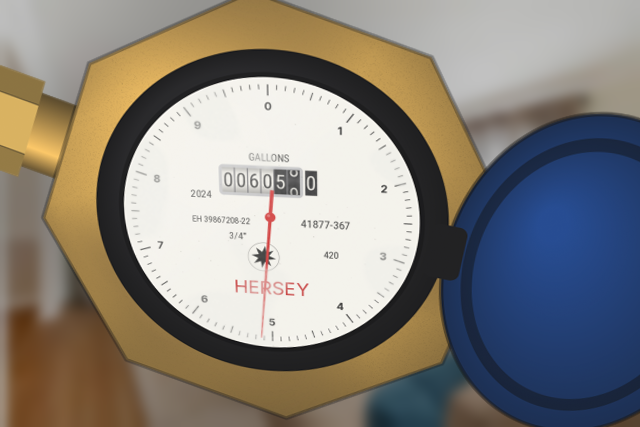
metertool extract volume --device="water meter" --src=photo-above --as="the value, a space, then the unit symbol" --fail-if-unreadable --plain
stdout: 60585.1 gal
